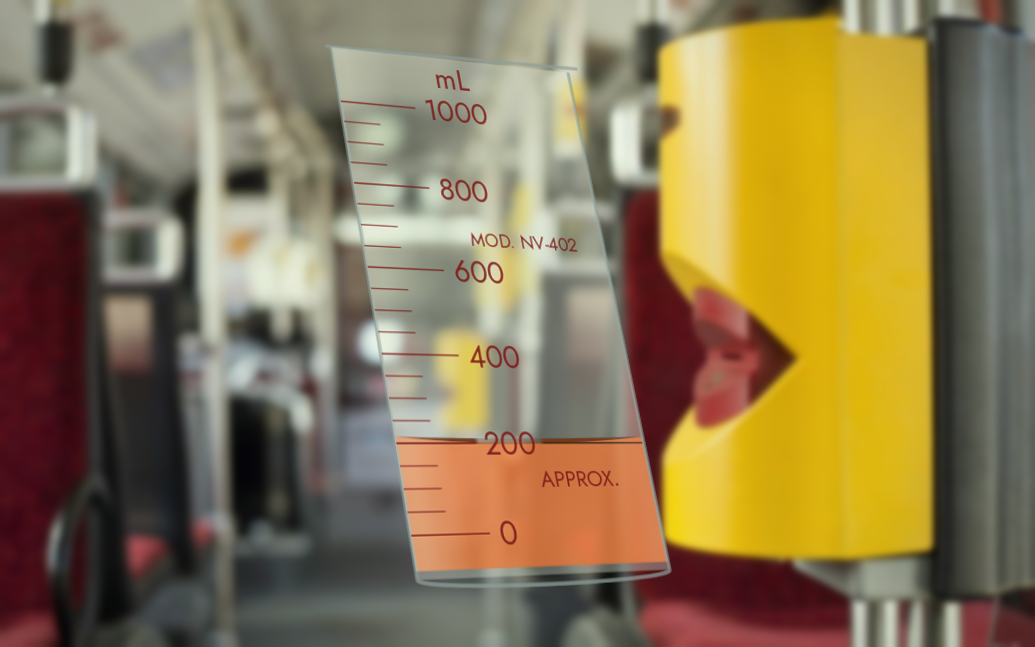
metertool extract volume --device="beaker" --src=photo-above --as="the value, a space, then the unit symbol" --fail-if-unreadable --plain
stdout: 200 mL
